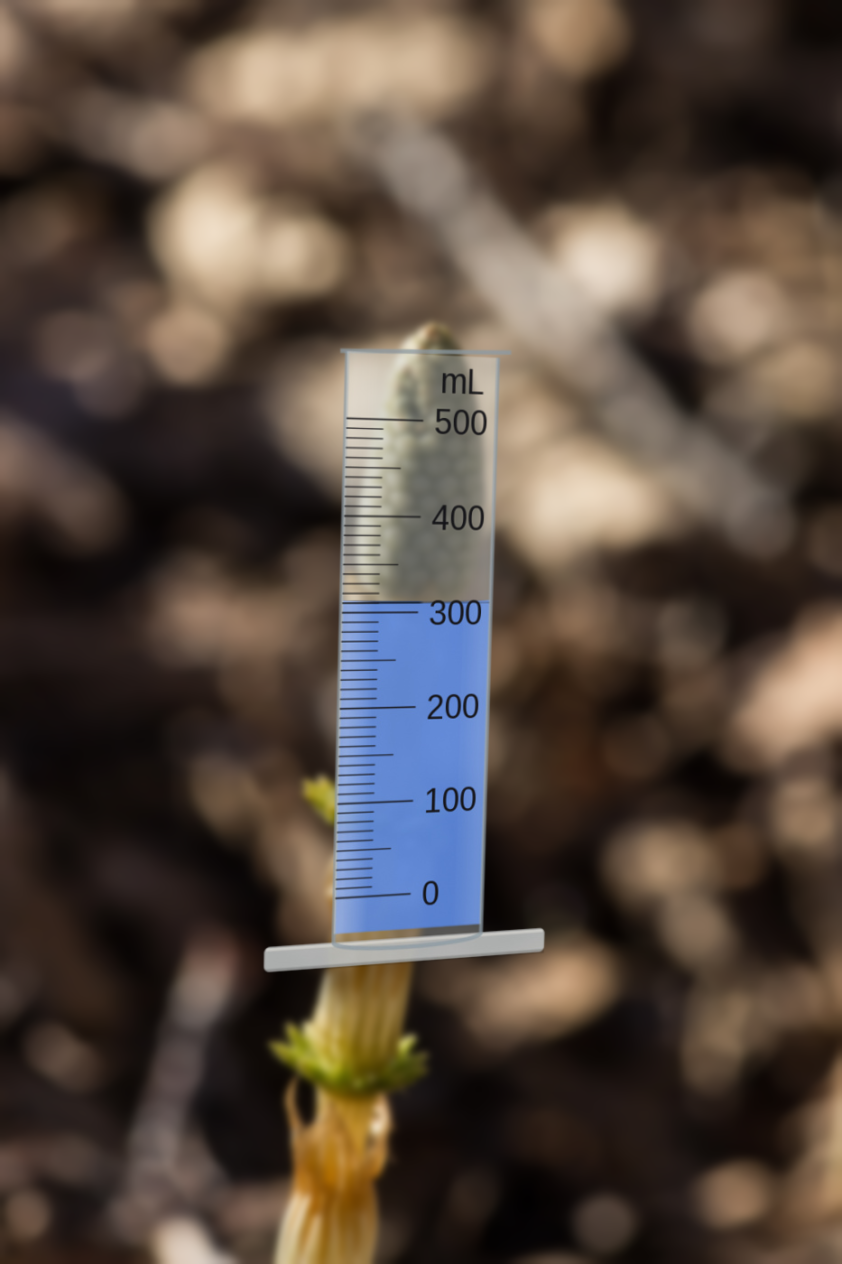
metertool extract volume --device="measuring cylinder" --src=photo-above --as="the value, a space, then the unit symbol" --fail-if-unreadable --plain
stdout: 310 mL
